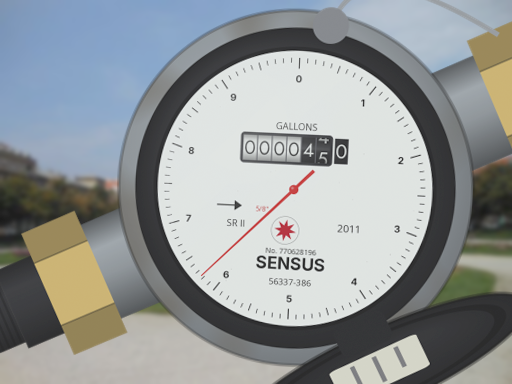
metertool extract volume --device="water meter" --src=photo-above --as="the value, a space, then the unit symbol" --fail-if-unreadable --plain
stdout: 446.2 gal
